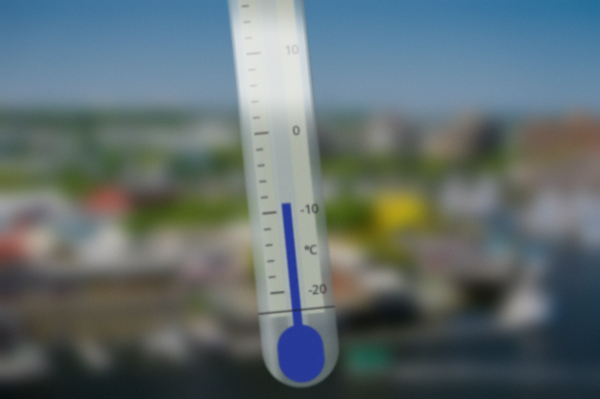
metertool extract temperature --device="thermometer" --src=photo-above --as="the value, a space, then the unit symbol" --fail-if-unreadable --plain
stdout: -9 °C
